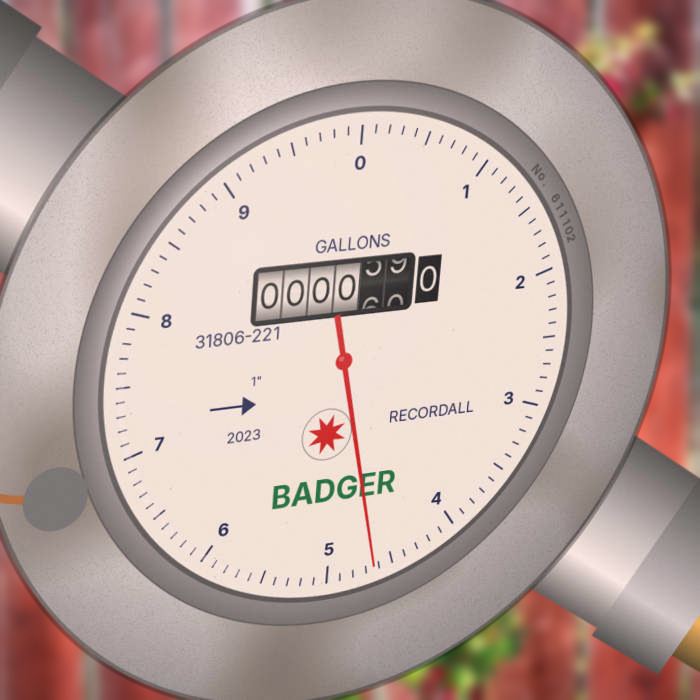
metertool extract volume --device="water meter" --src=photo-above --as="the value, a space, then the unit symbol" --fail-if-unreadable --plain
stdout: 594.6 gal
